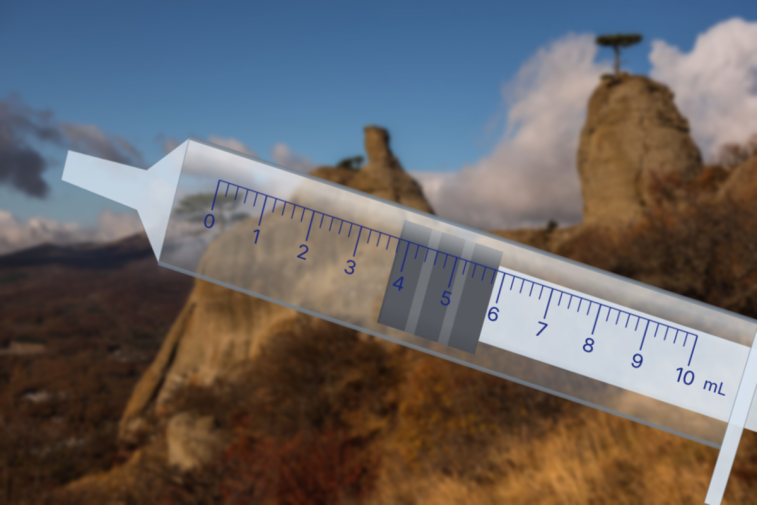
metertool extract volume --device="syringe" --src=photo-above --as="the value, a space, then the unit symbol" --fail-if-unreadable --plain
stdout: 3.8 mL
